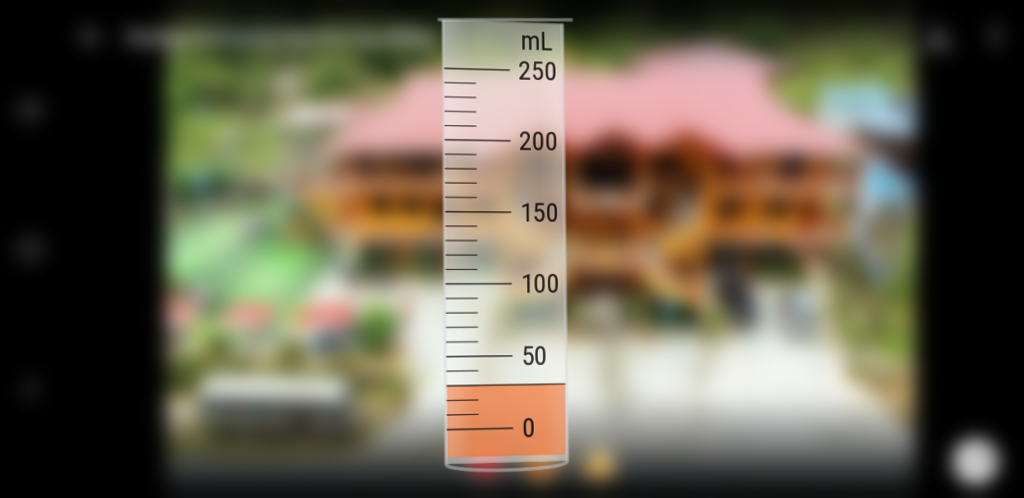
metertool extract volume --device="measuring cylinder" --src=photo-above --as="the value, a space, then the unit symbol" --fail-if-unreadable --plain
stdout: 30 mL
